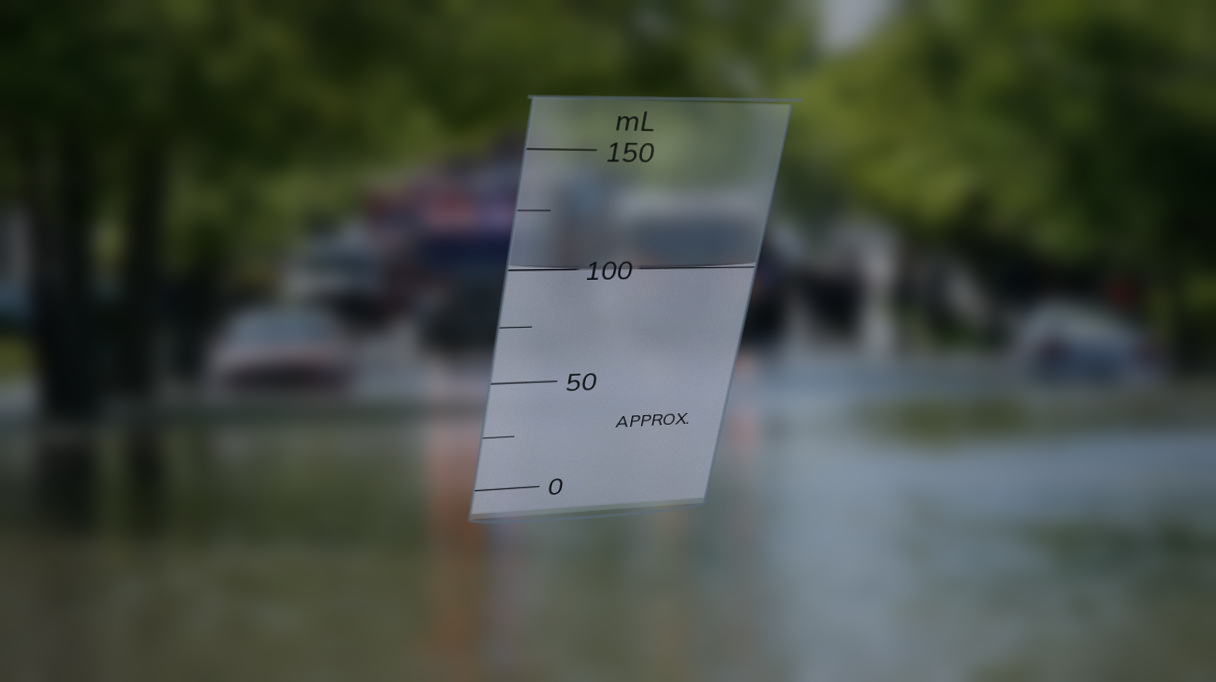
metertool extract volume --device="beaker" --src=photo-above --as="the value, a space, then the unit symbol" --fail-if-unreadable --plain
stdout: 100 mL
